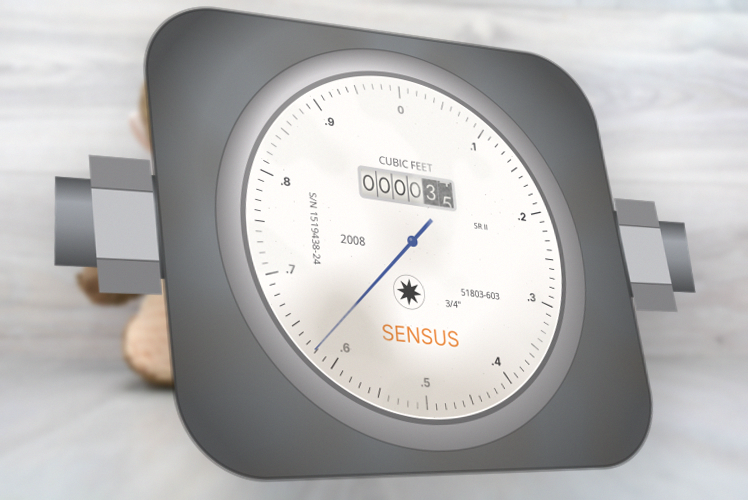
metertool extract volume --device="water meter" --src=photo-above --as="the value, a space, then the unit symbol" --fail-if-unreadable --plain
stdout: 34.62 ft³
